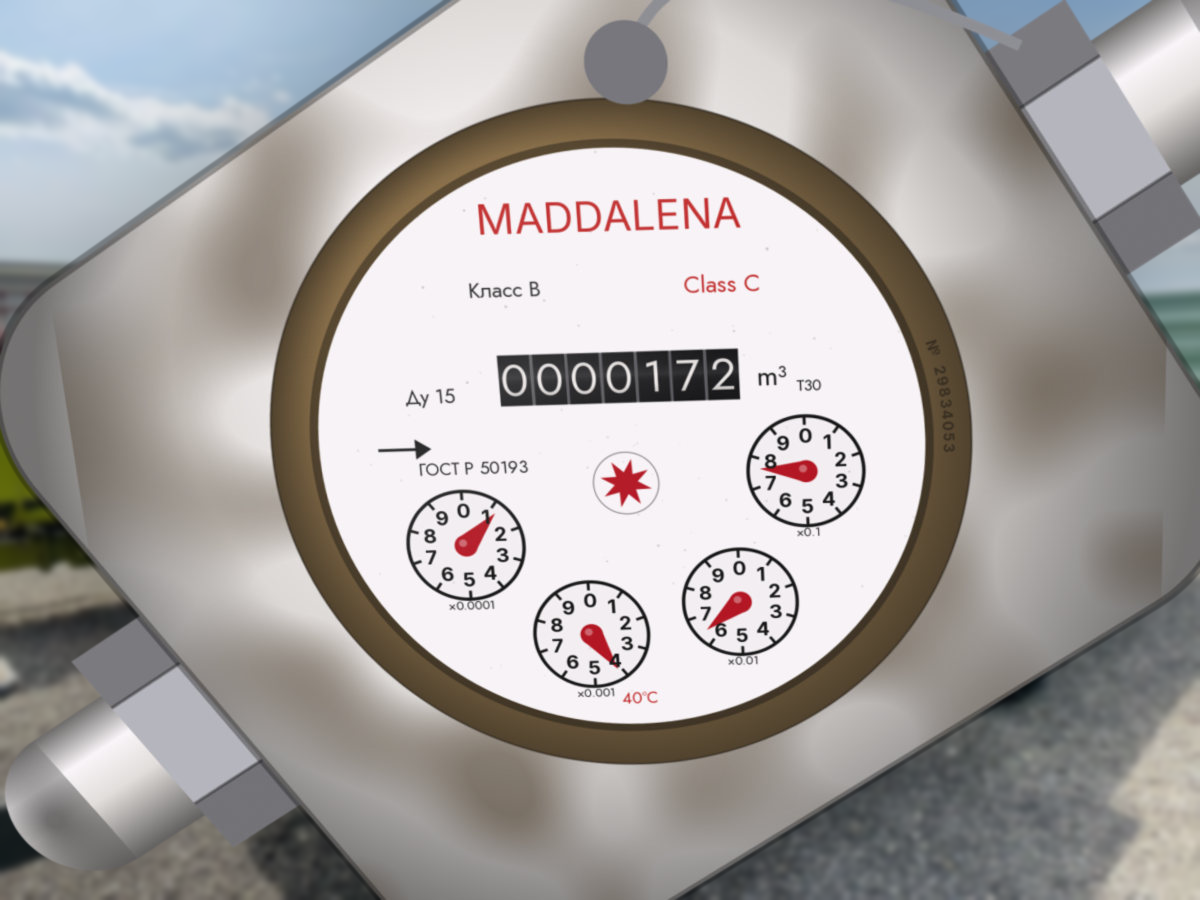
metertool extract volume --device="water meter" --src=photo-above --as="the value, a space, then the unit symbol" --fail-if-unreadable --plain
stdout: 172.7641 m³
